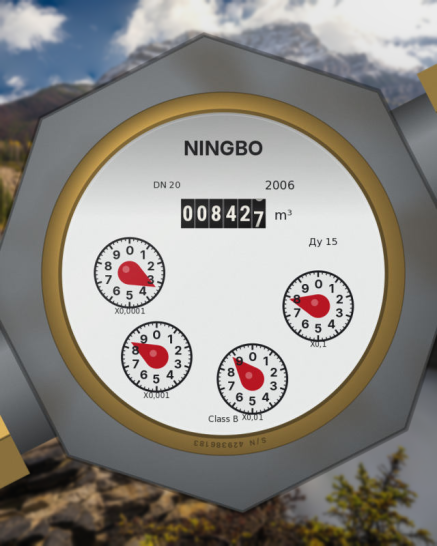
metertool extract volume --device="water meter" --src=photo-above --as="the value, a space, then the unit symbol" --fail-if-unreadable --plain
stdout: 8426.7883 m³
